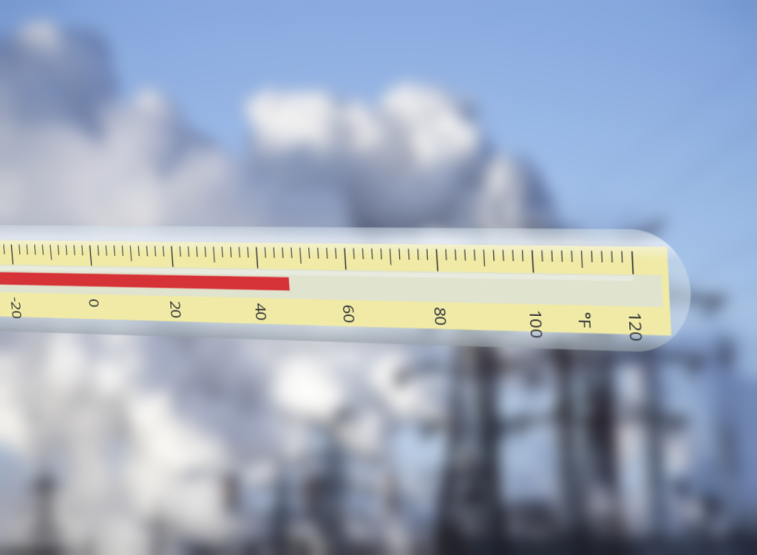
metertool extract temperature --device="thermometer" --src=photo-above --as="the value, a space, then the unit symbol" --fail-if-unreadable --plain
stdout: 47 °F
